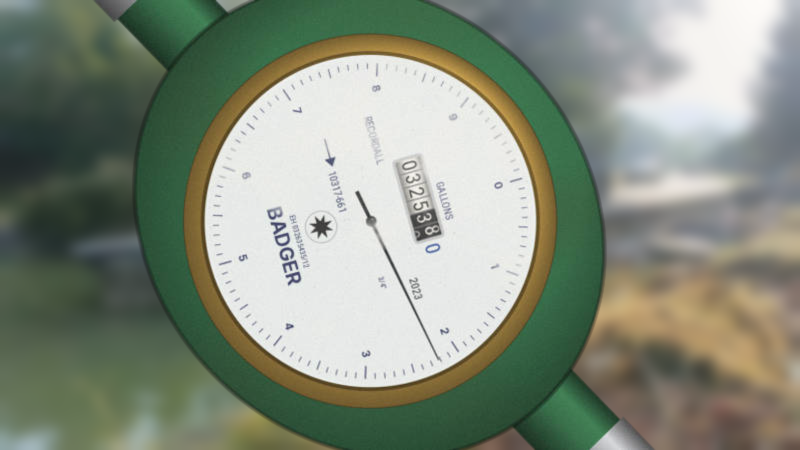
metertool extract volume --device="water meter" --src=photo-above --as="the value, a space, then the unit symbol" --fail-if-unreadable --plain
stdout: 325382.2 gal
